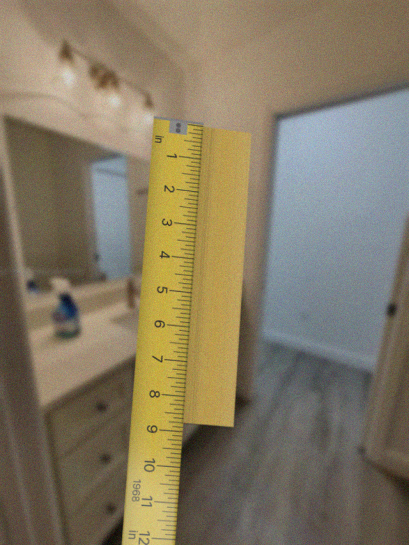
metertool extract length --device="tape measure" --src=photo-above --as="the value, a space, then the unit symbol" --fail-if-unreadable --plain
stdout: 8.75 in
